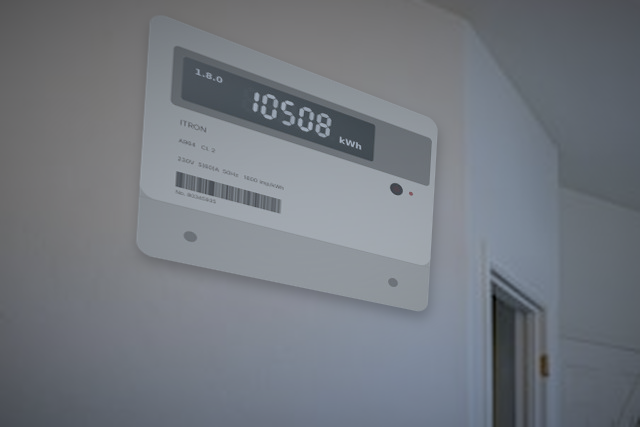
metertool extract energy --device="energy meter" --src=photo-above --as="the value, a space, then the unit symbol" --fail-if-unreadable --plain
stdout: 10508 kWh
